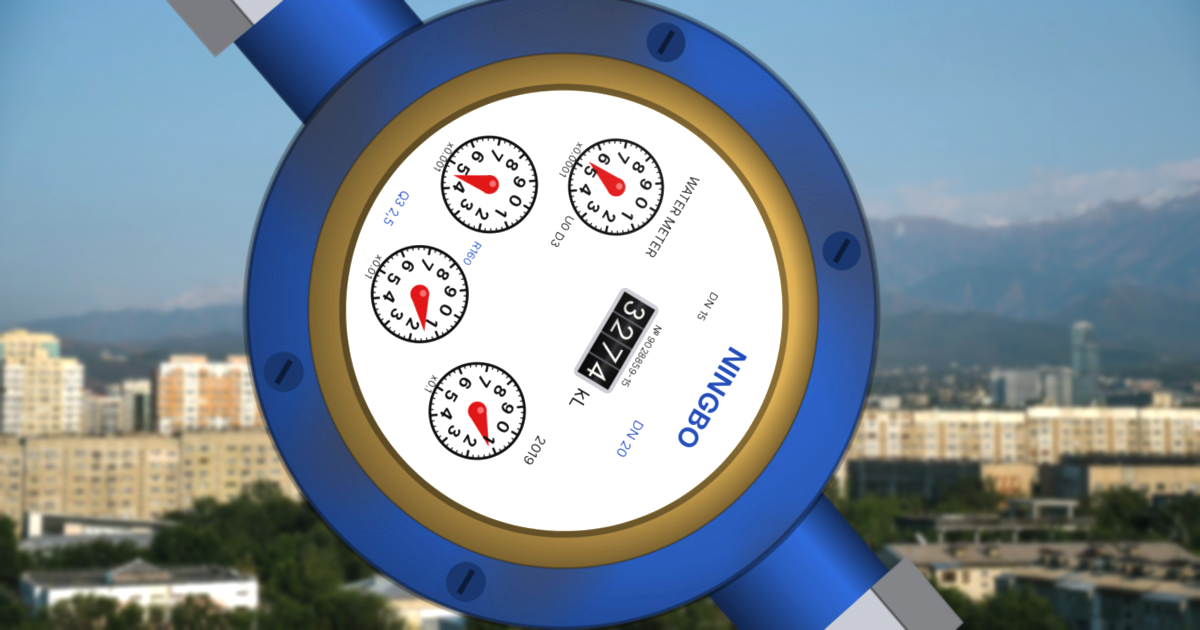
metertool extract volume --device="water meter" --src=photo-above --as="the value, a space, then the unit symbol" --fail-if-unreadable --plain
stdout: 3274.1145 kL
